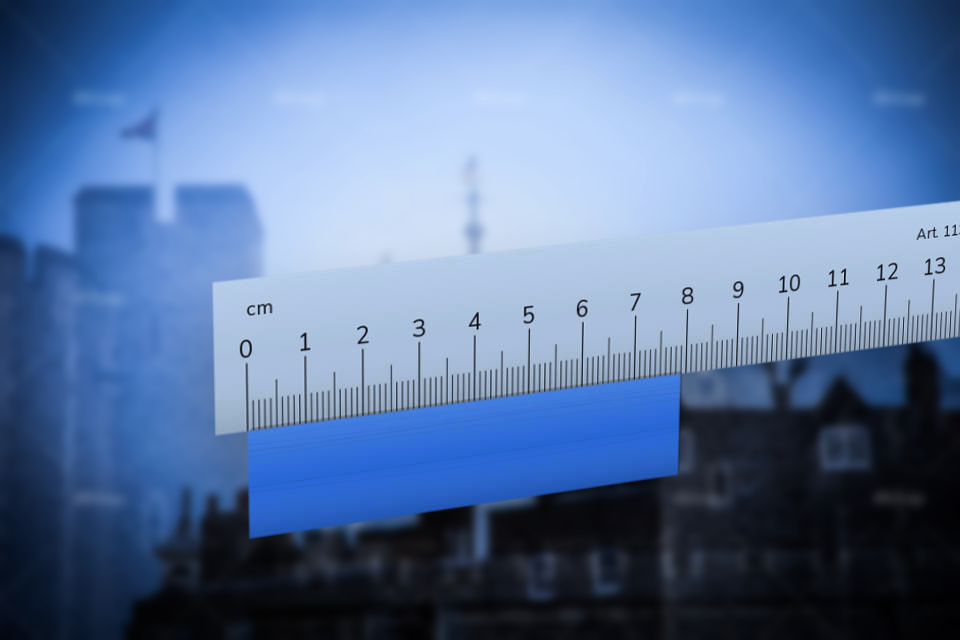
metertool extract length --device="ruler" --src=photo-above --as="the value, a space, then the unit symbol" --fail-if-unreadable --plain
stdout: 7.9 cm
